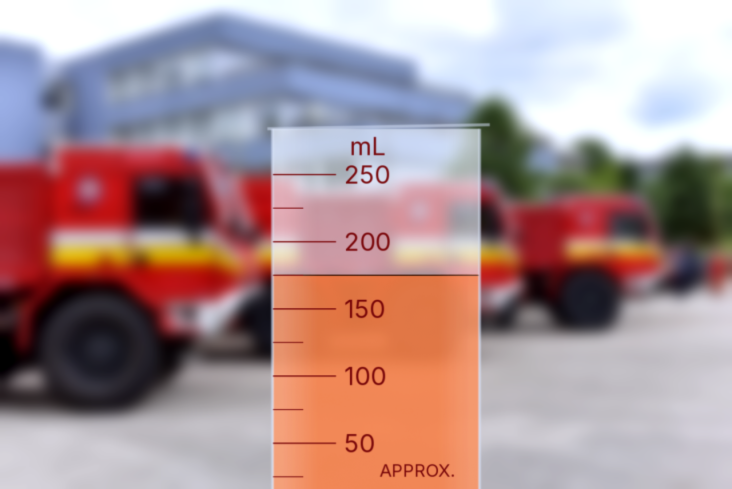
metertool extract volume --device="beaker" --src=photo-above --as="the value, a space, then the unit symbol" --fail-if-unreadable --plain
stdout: 175 mL
